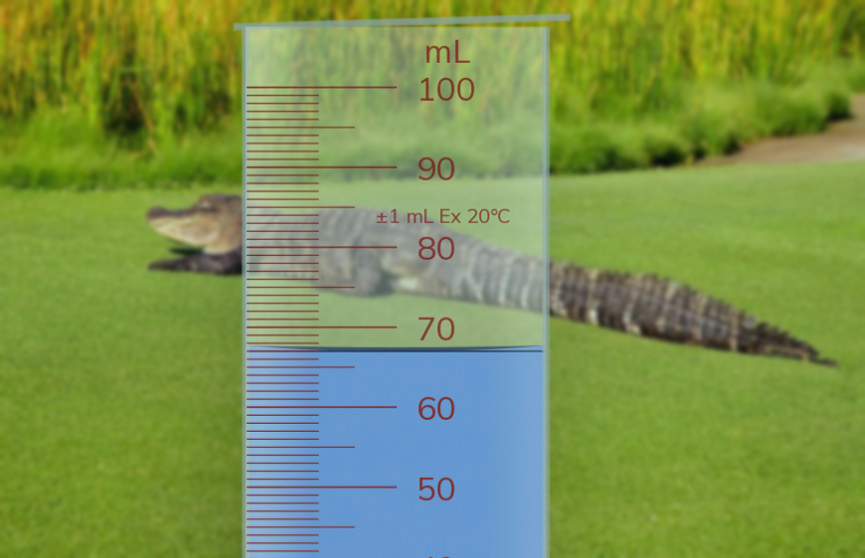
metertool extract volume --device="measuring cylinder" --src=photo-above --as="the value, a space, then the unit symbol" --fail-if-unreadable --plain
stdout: 67 mL
